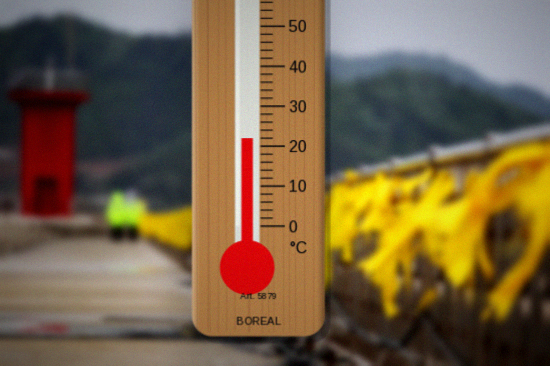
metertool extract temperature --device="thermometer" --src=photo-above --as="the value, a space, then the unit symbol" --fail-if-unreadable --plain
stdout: 22 °C
